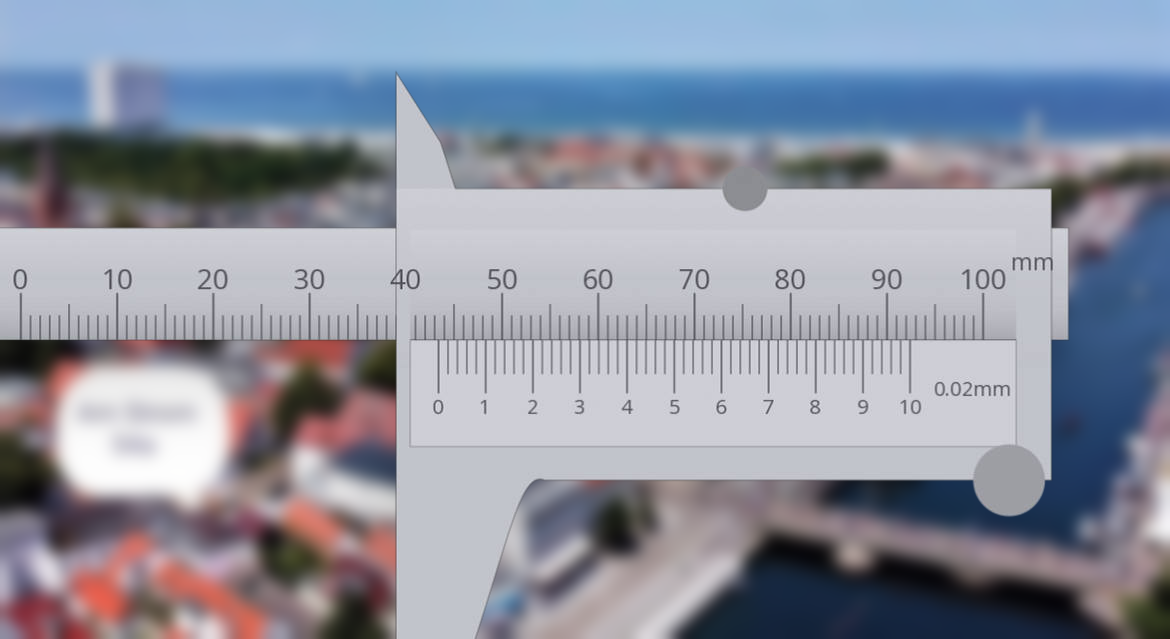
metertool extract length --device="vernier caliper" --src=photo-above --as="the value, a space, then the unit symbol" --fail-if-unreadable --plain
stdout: 43.4 mm
